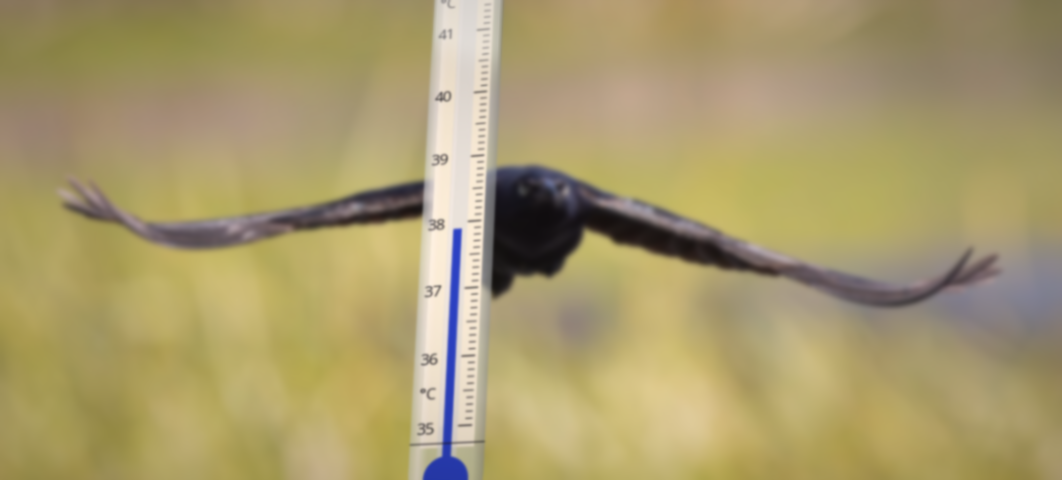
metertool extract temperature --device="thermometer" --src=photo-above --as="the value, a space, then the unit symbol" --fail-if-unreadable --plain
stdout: 37.9 °C
